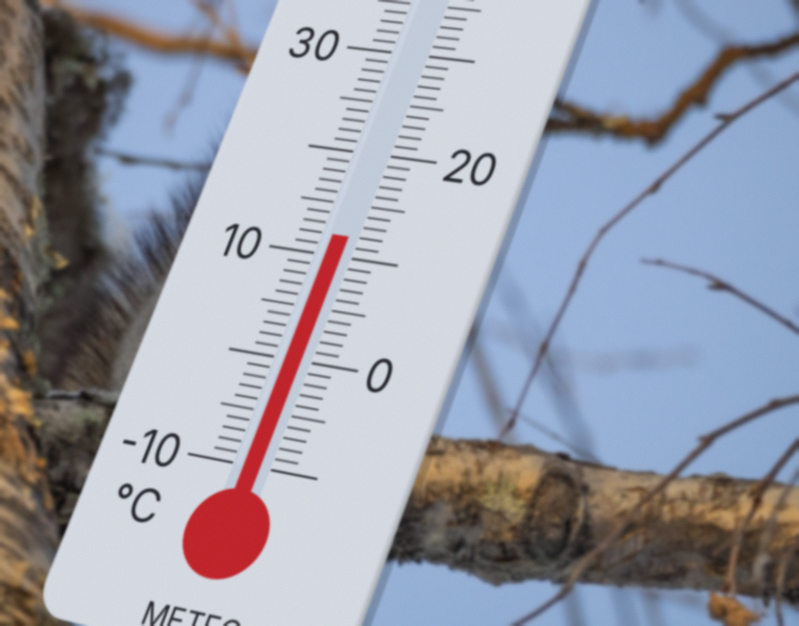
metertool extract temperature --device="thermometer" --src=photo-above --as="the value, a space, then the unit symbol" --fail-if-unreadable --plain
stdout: 12 °C
